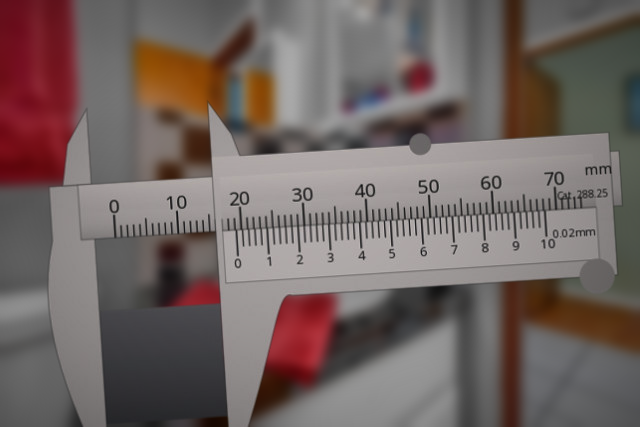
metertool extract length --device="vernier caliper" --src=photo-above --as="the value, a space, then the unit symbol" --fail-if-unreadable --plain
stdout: 19.2 mm
